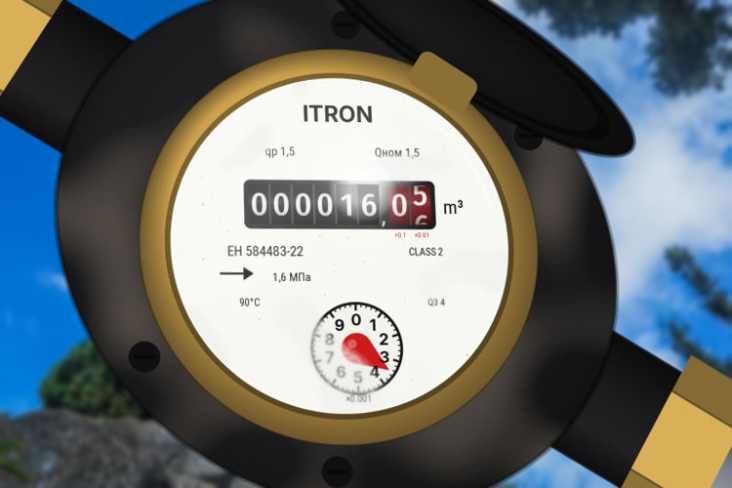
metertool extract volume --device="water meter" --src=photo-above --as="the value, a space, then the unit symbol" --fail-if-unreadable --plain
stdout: 16.053 m³
